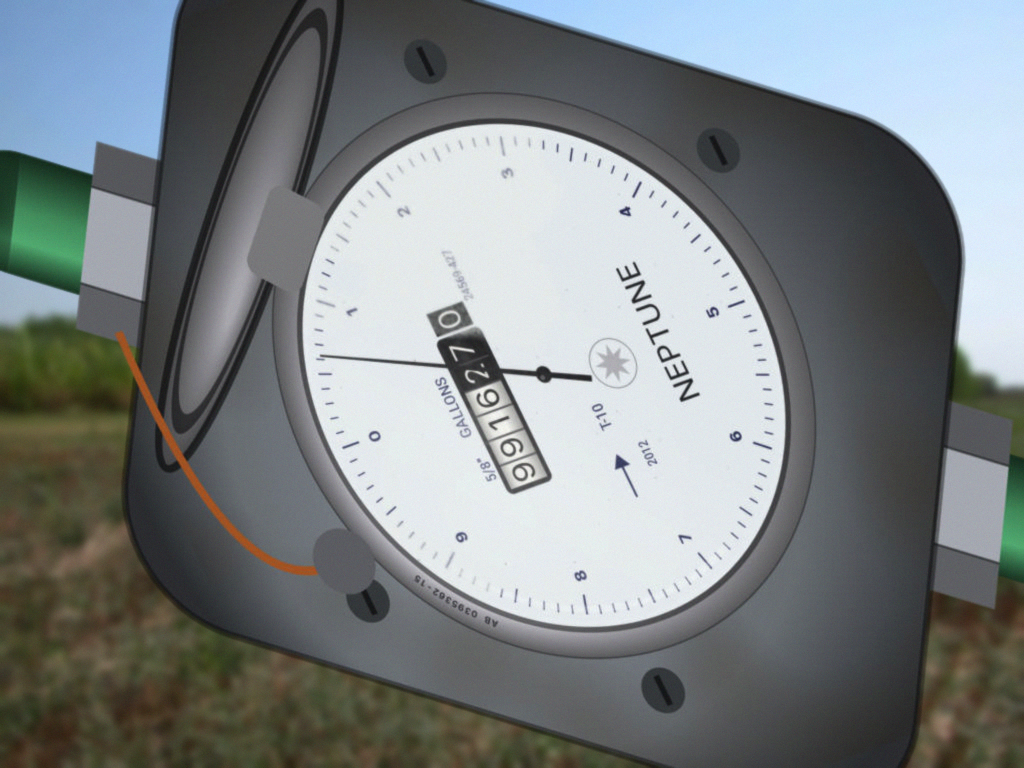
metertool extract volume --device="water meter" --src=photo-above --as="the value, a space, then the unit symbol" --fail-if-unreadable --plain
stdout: 9916270.6 gal
